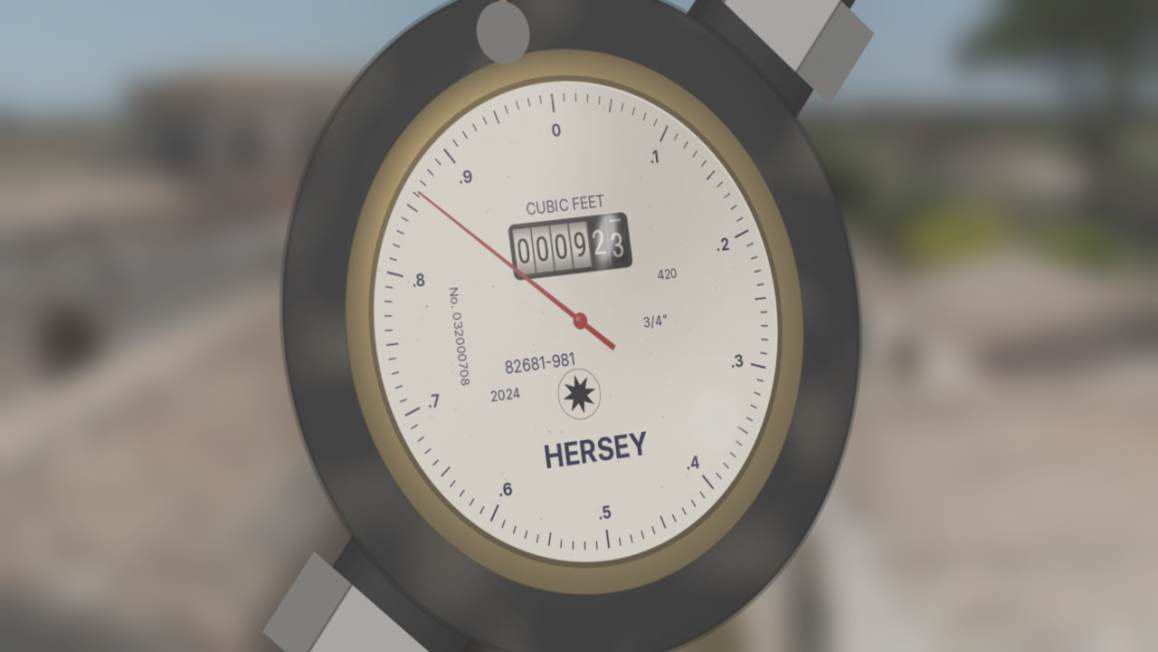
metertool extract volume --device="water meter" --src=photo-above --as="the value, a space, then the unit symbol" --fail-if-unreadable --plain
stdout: 922.86 ft³
